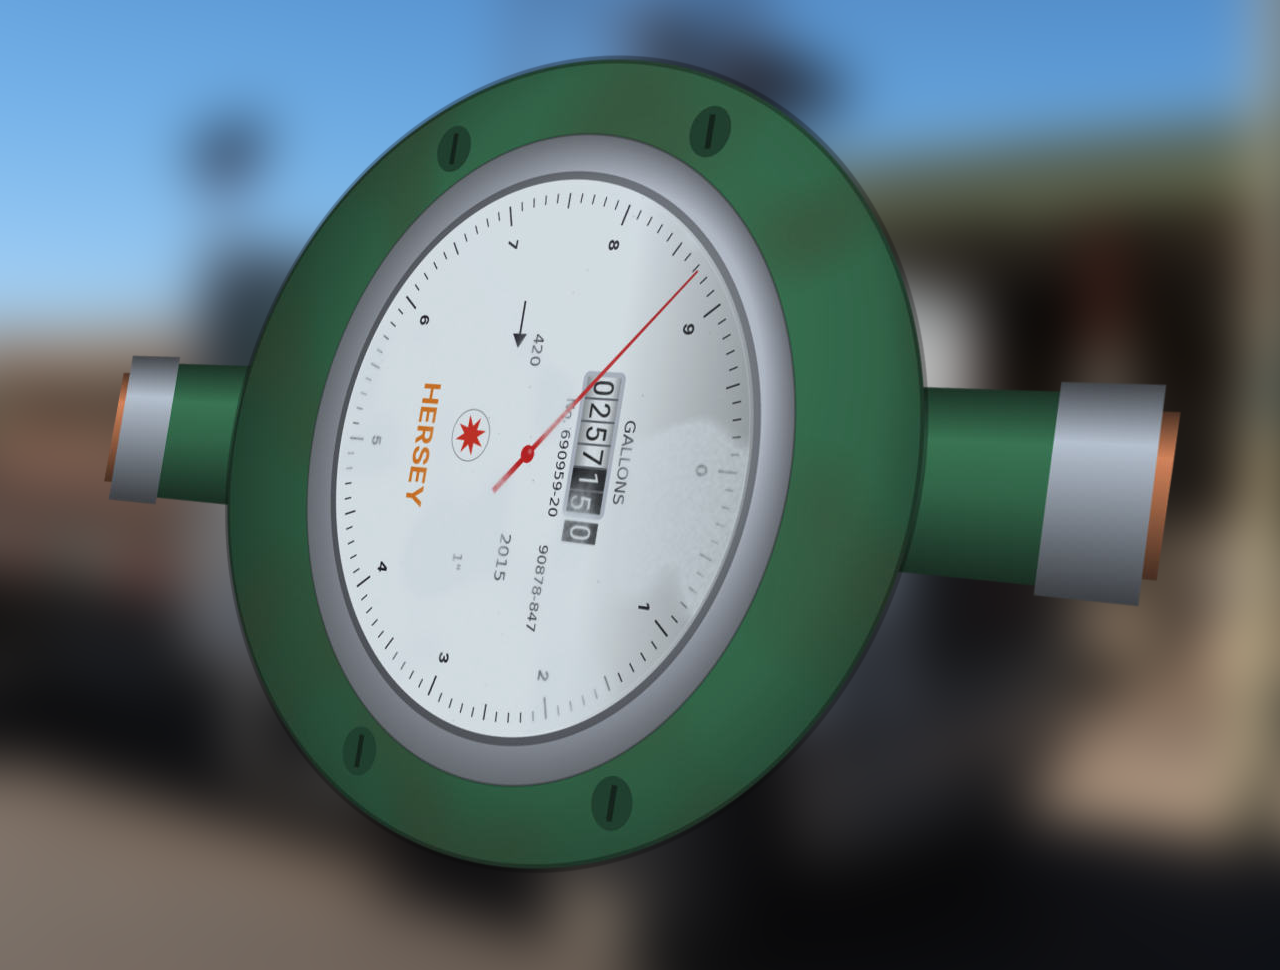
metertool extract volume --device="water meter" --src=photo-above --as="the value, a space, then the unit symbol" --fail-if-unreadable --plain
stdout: 257148.7 gal
